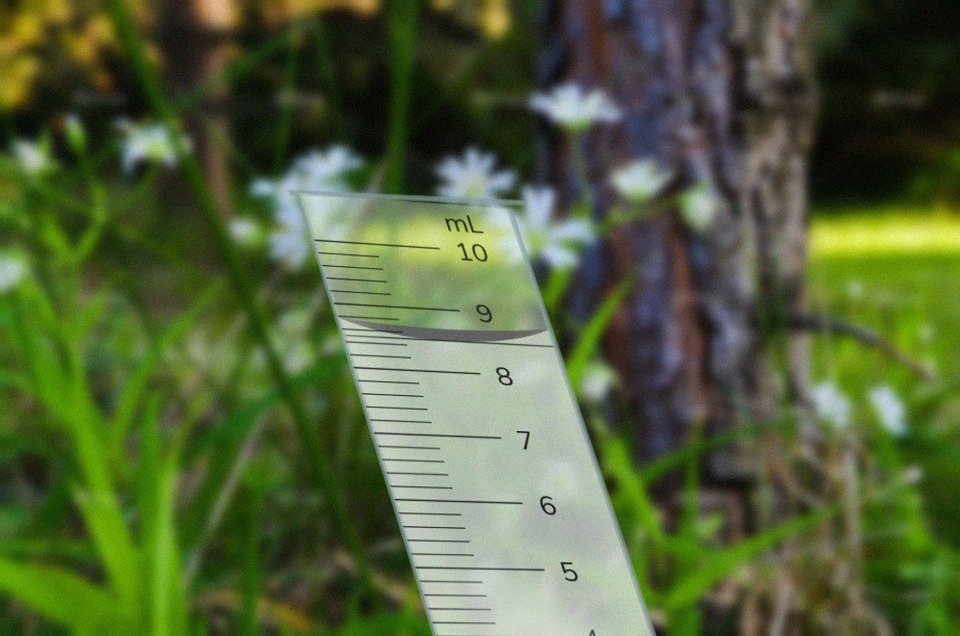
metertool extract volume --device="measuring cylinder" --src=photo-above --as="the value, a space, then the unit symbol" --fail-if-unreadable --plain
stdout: 8.5 mL
